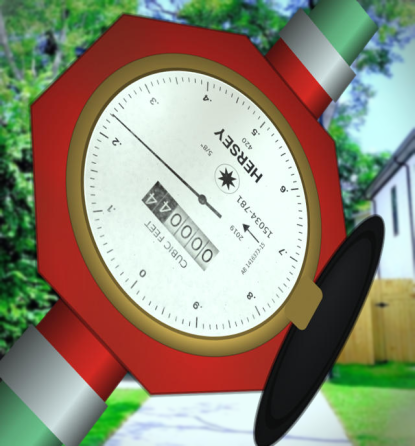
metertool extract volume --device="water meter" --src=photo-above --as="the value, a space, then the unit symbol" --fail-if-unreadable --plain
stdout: 44.23 ft³
